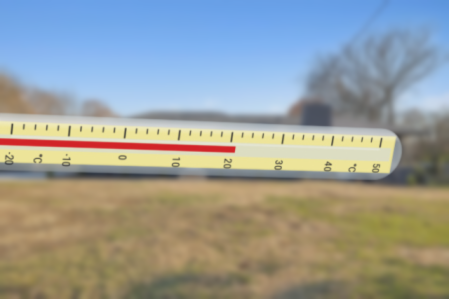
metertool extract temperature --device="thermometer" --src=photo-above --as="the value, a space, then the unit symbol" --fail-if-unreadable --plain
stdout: 21 °C
